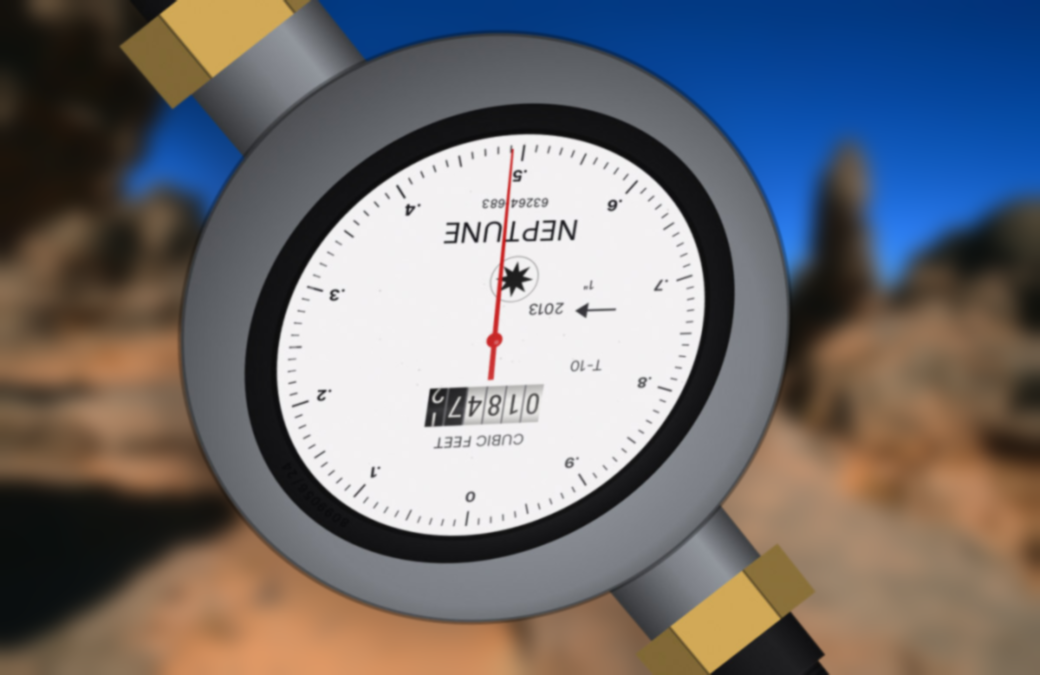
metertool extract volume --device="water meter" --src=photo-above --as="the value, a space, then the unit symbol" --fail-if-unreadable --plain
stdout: 18471.49 ft³
